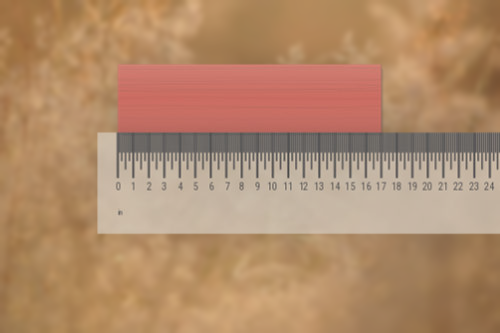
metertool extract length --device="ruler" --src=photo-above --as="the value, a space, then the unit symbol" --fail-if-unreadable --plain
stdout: 17 in
